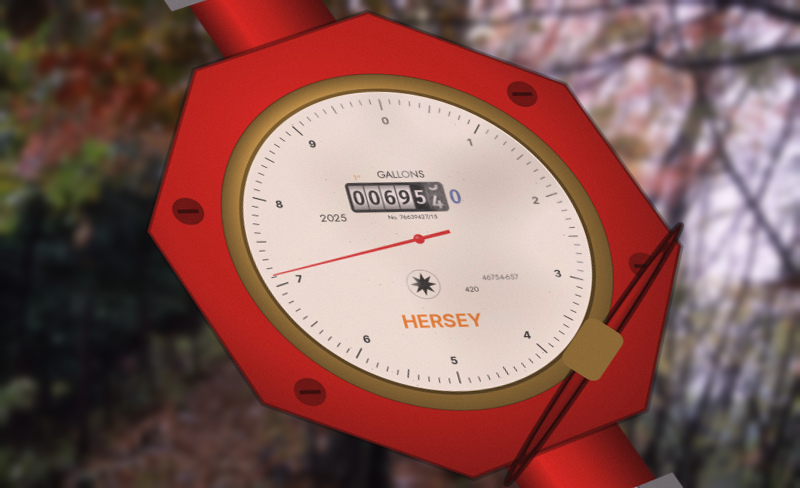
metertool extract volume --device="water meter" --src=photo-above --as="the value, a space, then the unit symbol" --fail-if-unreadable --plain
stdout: 69537.1 gal
